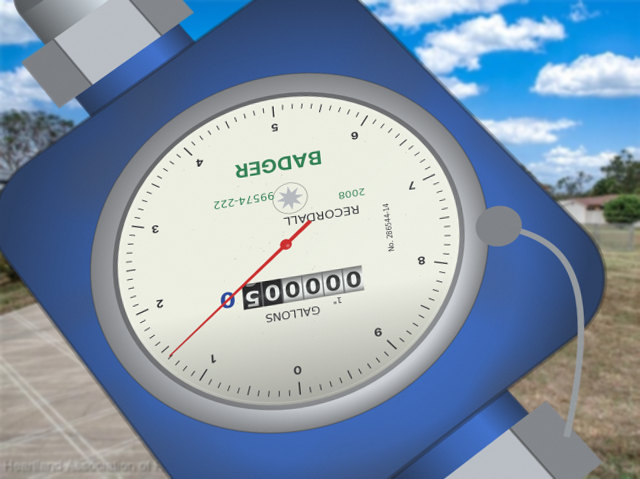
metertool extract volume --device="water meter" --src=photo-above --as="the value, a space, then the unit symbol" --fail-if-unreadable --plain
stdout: 51.4 gal
